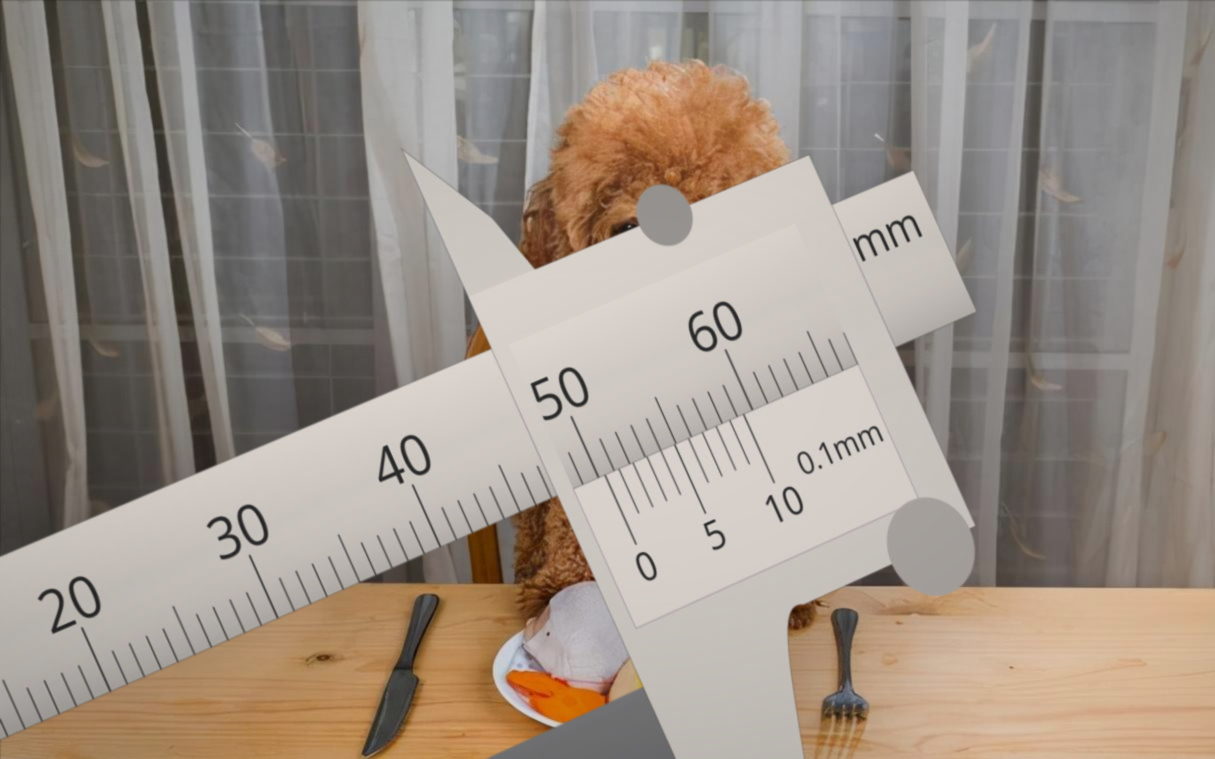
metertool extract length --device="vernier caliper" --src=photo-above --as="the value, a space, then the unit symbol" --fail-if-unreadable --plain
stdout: 50.4 mm
